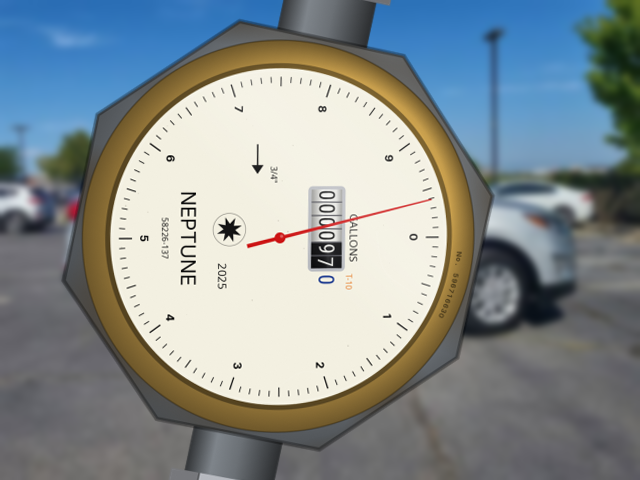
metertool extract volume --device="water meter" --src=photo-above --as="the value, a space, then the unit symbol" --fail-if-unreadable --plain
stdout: 969.6 gal
